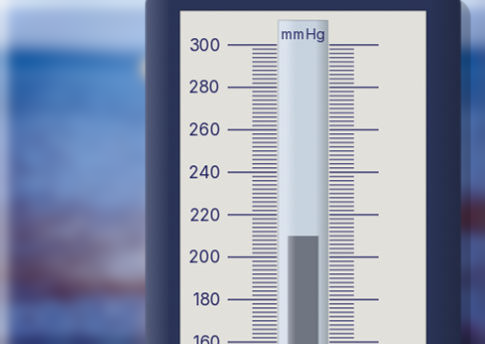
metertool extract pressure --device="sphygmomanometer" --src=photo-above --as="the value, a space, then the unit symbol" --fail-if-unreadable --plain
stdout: 210 mmHg
